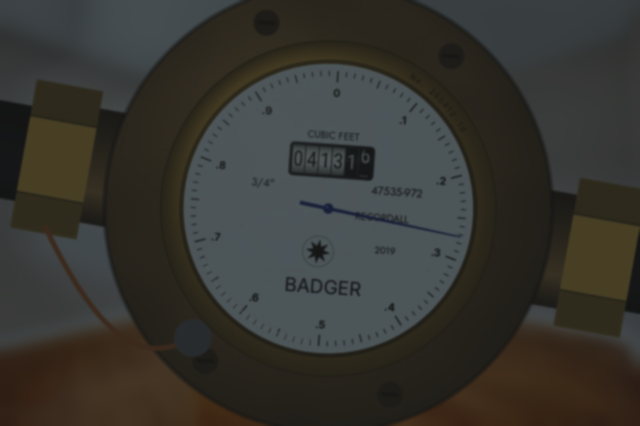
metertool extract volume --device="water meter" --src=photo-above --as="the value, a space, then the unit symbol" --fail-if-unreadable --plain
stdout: 41316.27 ft³
